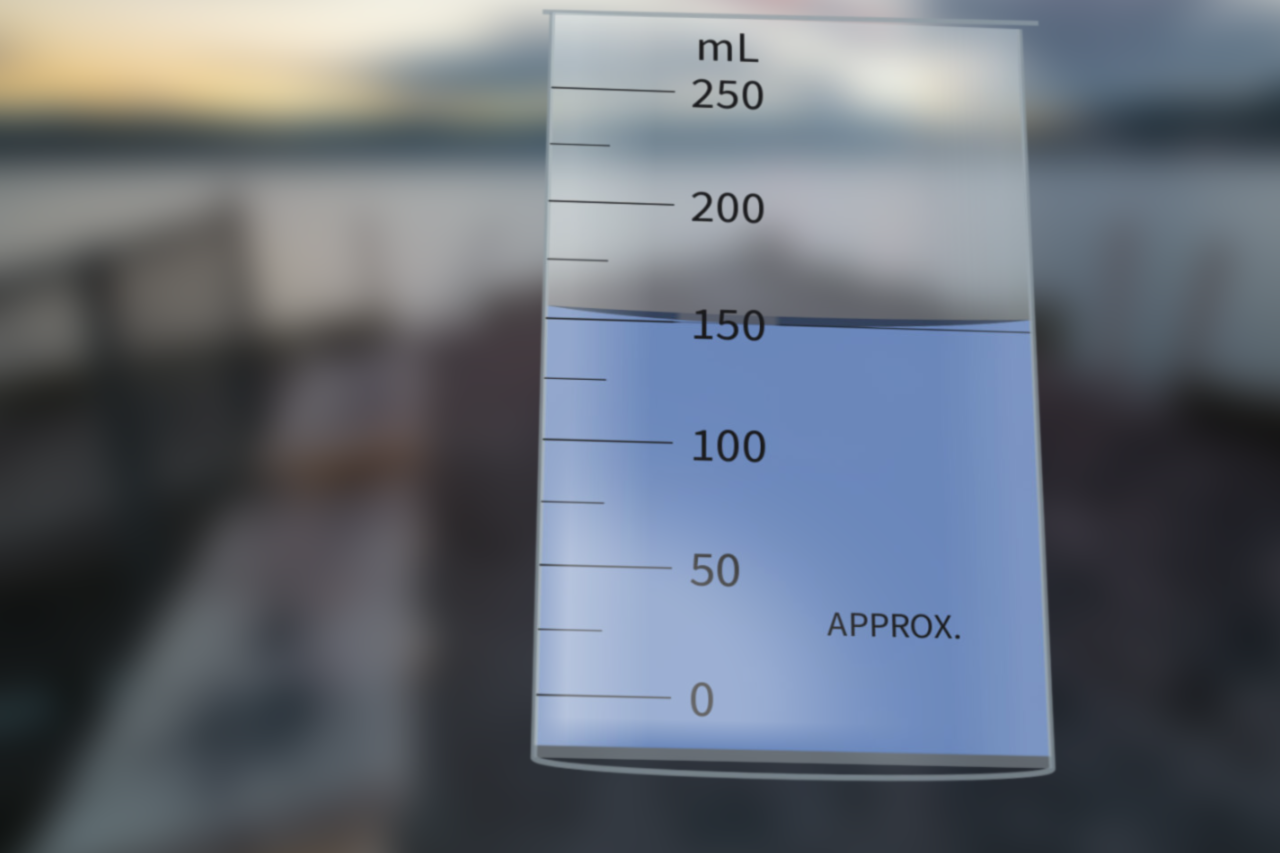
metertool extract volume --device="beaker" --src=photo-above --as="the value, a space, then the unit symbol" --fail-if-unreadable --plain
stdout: 150 mL
